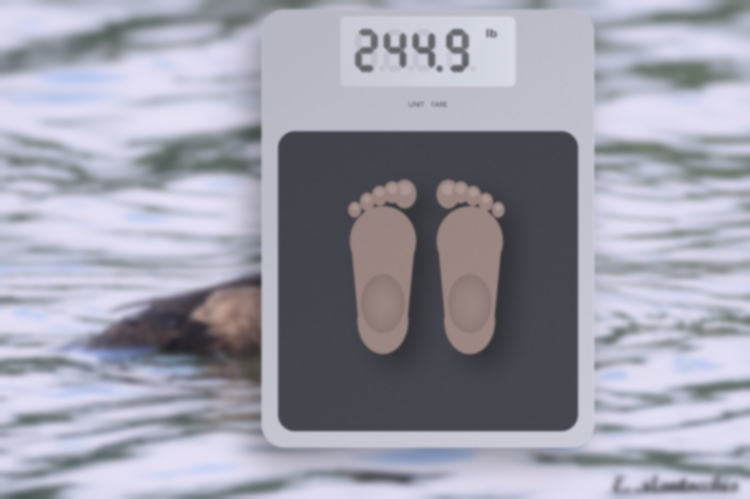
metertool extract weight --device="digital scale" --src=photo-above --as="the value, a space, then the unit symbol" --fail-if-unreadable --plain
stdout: 244.9 lb
